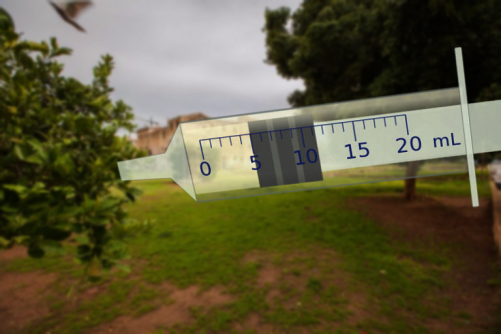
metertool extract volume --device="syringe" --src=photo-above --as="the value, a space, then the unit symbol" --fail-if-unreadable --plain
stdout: 5 mL
